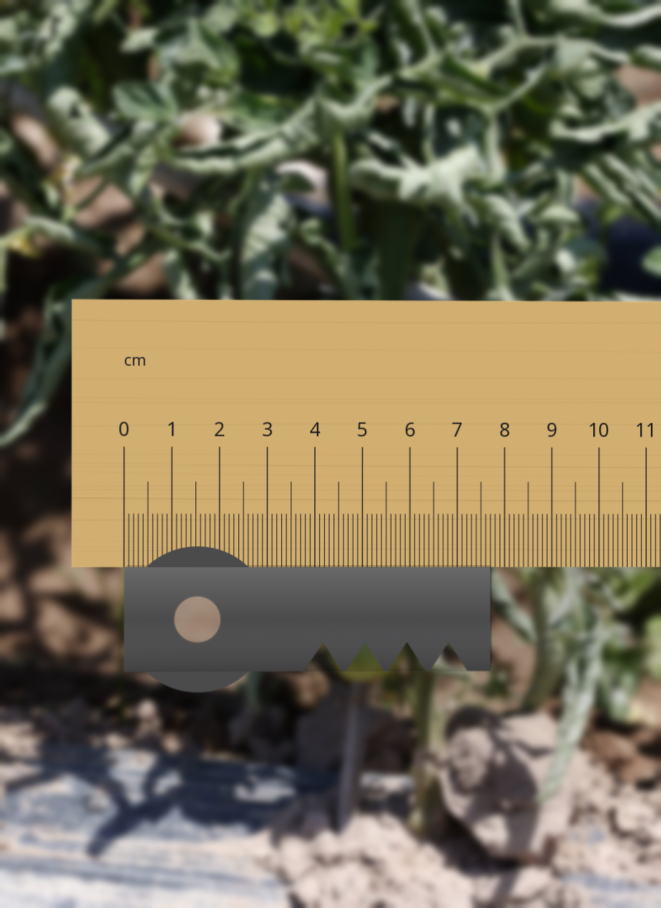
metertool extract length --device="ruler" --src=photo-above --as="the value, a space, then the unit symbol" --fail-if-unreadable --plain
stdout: 7.7 cm
